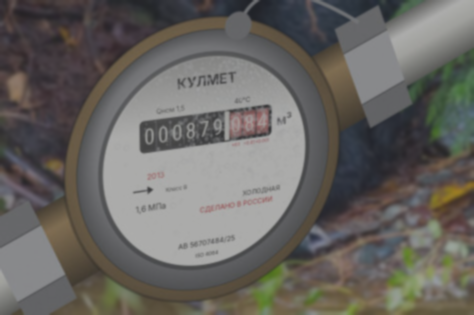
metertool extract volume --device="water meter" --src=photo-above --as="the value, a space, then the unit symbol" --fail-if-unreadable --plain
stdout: 879.084 m³
